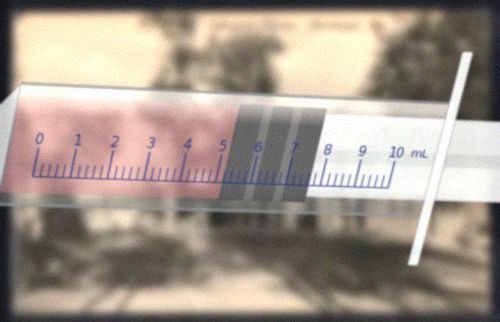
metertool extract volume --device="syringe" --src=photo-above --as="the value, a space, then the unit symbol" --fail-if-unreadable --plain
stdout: 5.2 mL
